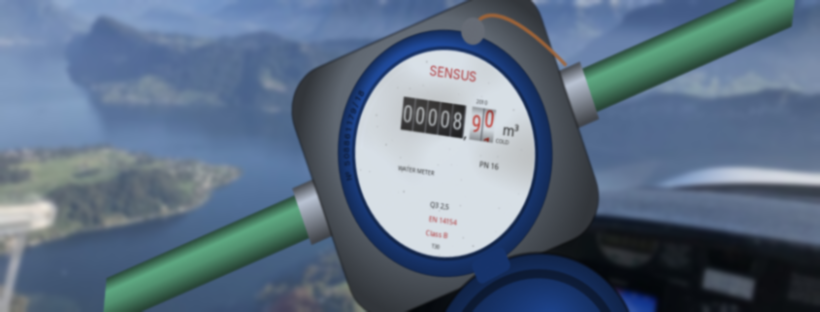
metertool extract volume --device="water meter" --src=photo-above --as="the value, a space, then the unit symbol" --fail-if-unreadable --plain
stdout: 8.90 m³
